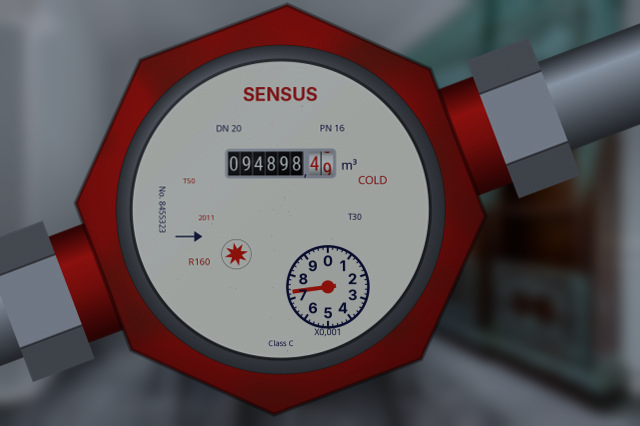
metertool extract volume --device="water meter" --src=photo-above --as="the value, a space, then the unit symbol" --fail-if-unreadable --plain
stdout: 94898.487 m³
